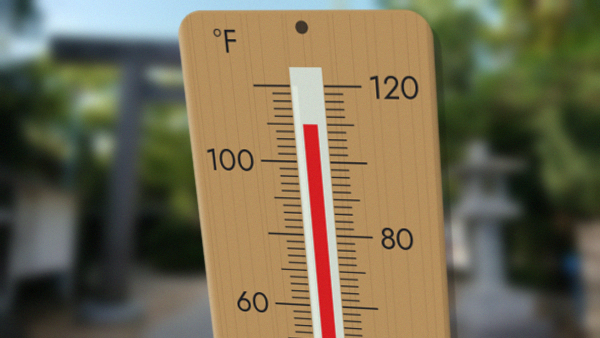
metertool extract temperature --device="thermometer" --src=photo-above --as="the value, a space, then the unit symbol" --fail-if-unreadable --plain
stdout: 110 °F
